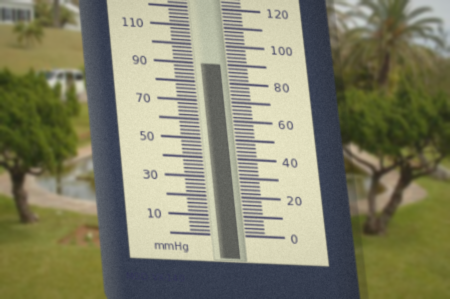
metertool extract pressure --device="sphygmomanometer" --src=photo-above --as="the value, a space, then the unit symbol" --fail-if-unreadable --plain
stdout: 90 mmHg
